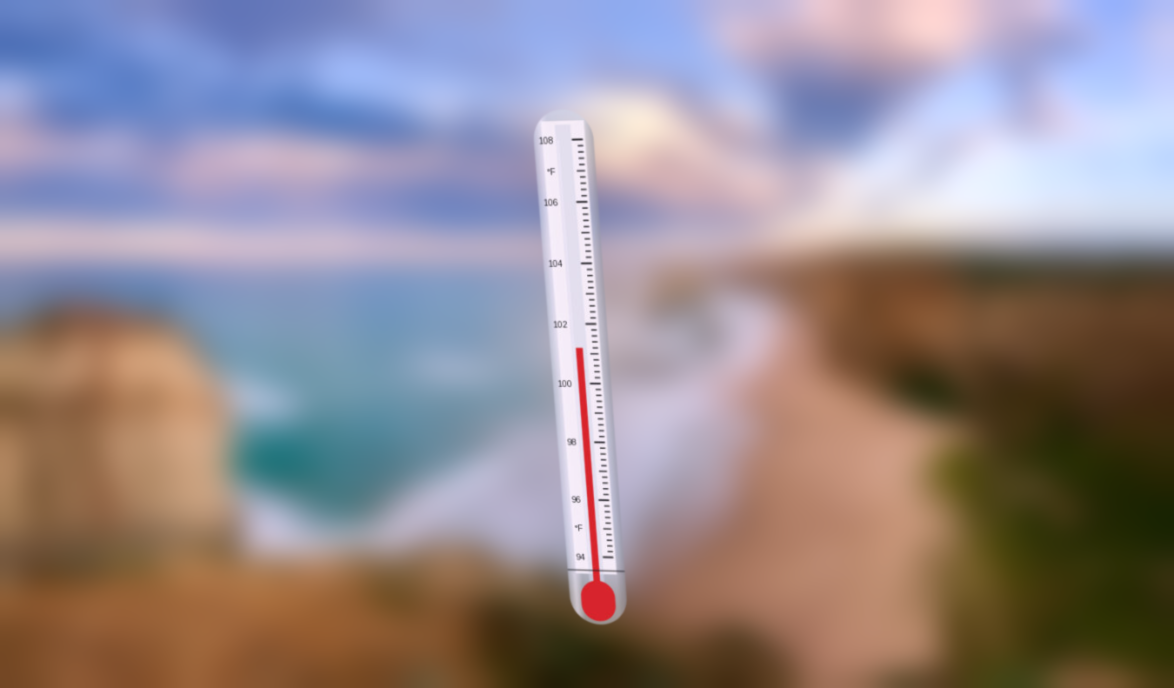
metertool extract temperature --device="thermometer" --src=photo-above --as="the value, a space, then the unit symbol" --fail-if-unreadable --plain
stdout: 101.2 °F
